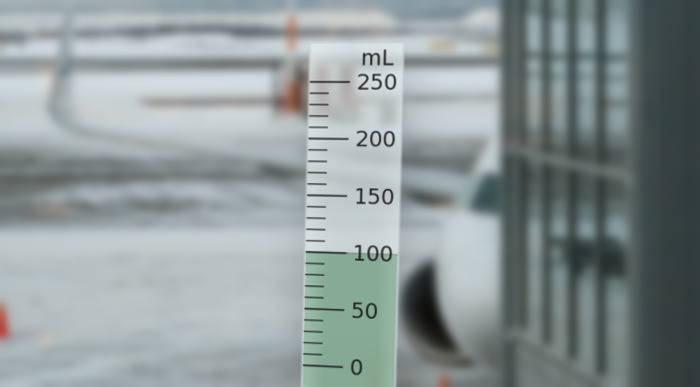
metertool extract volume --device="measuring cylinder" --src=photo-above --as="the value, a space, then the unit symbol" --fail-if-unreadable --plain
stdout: 100 mL
